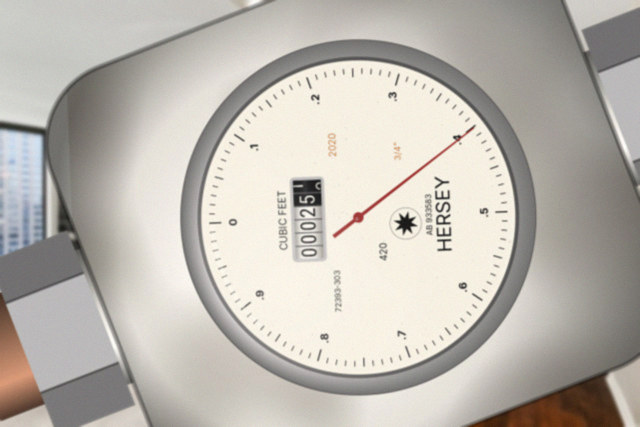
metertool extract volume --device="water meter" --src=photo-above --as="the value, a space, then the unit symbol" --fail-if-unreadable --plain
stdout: 251.40 ft³
